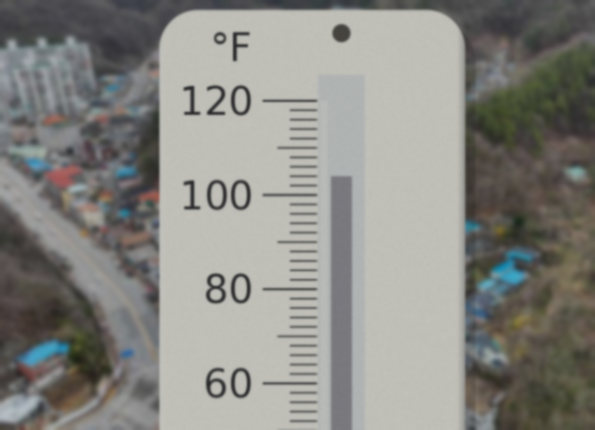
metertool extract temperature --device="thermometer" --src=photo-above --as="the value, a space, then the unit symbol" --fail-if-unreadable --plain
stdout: 104 °F
